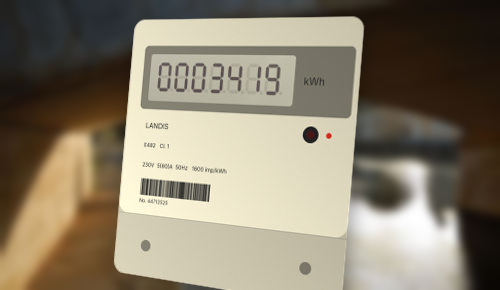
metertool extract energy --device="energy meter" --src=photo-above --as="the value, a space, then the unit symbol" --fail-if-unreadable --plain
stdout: 3419 kWh
